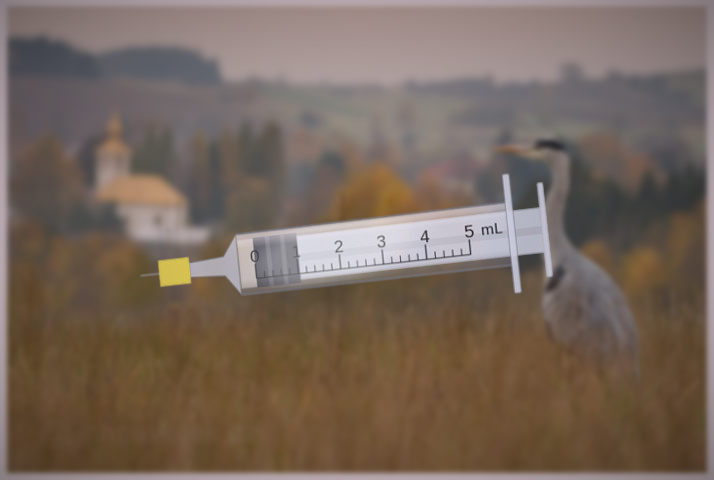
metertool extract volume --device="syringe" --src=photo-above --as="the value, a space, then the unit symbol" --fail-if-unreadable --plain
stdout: 0 mL
